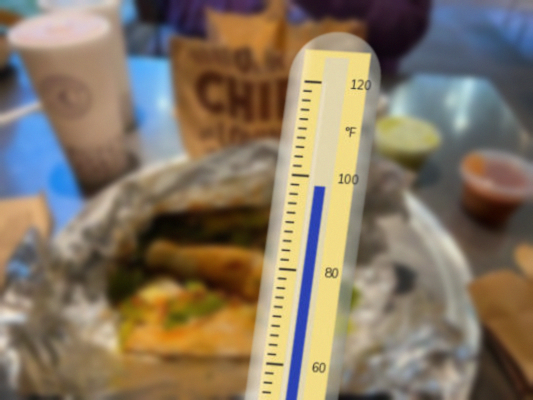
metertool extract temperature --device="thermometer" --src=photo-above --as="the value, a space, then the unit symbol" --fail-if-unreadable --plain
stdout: 98 °F
